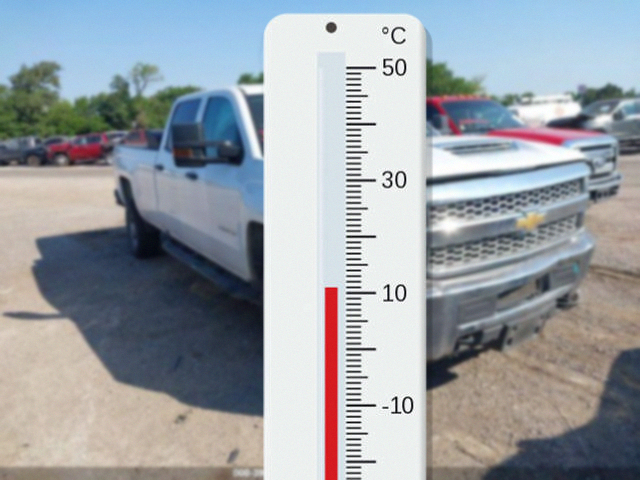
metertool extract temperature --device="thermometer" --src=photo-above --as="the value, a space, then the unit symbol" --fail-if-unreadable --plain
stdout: 11 °C
